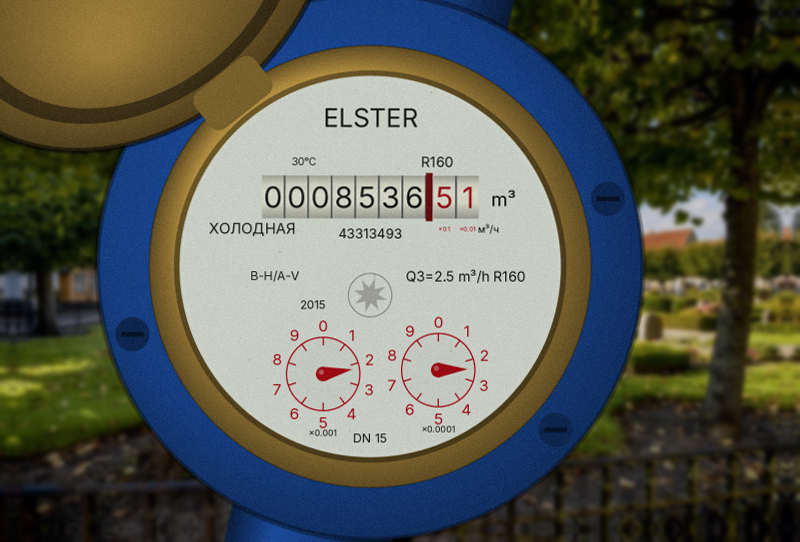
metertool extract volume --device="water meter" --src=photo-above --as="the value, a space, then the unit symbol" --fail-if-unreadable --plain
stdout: 8536.5122 m³
